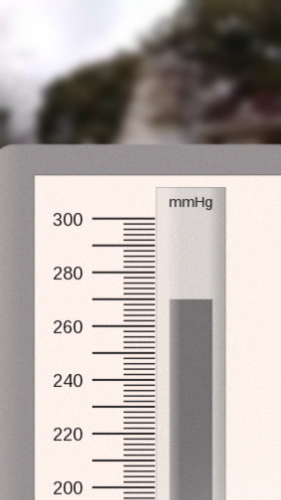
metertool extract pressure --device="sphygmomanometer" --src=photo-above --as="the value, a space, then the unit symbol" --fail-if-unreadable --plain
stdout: 270 mmHg
